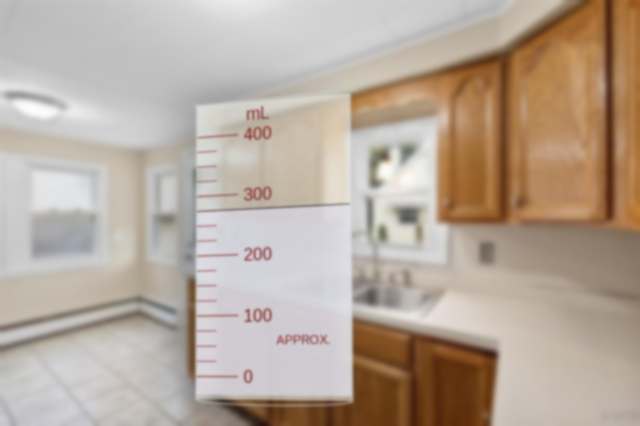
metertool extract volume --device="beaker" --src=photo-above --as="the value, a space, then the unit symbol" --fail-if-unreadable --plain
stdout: 275 mL
